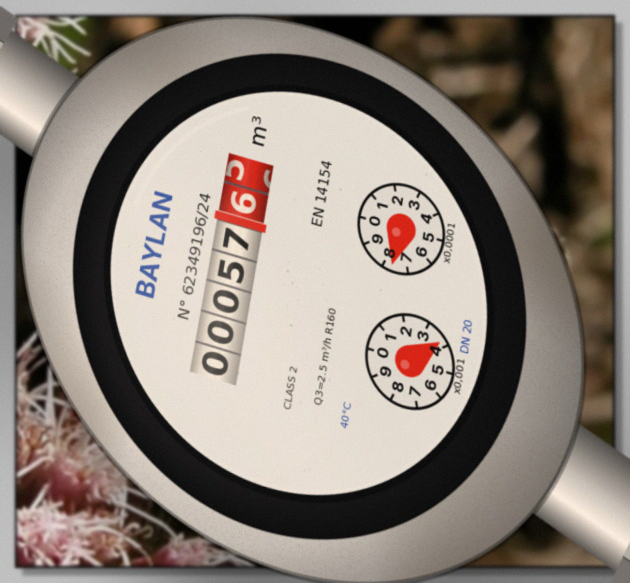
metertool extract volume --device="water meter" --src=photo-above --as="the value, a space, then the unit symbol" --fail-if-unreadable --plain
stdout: 57.6537 m³
